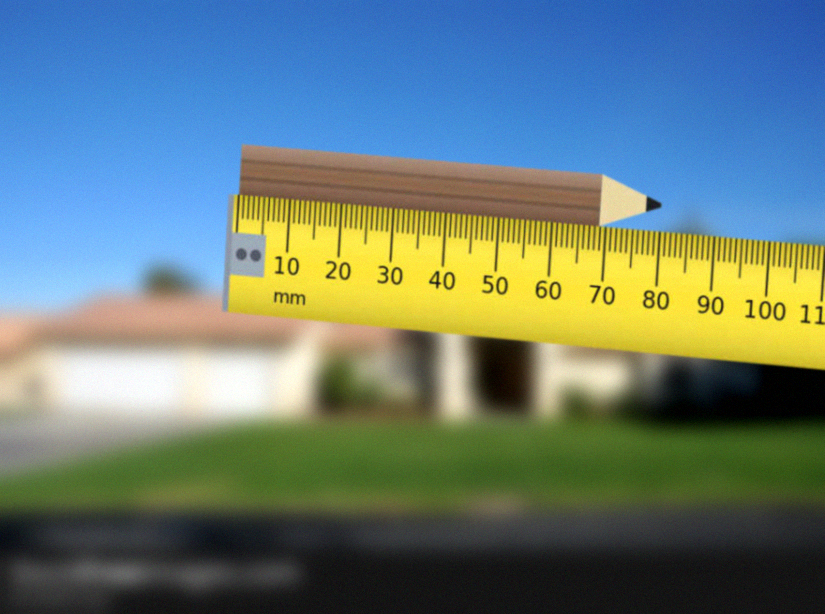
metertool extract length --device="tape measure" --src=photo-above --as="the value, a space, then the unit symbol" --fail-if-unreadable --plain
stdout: 80 mm
